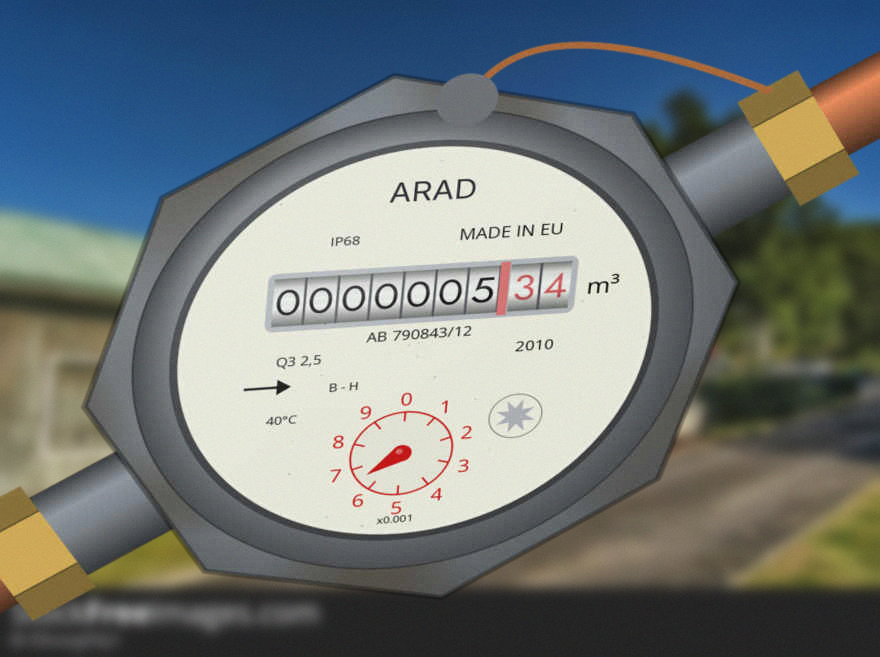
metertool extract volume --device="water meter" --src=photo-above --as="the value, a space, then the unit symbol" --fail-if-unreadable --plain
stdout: 5.346 m³
